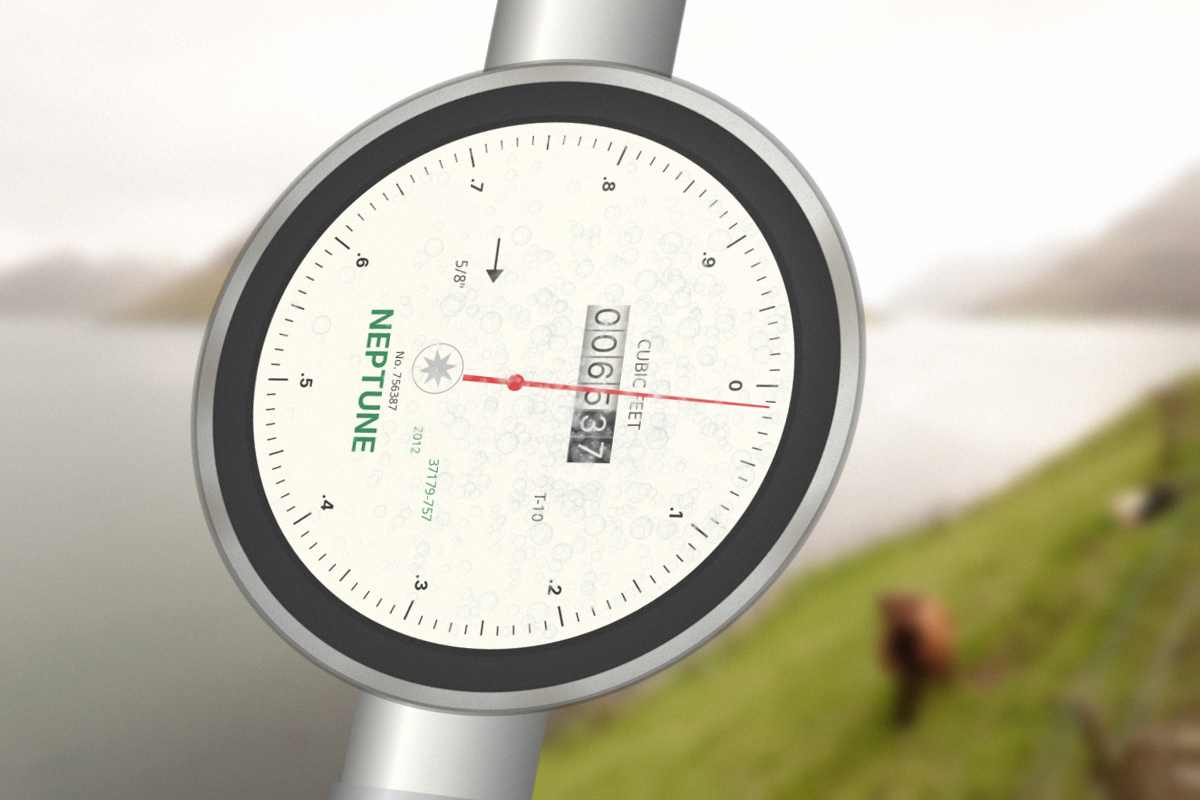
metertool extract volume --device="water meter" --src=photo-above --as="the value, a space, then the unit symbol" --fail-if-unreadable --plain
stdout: 6537.01 ft³
